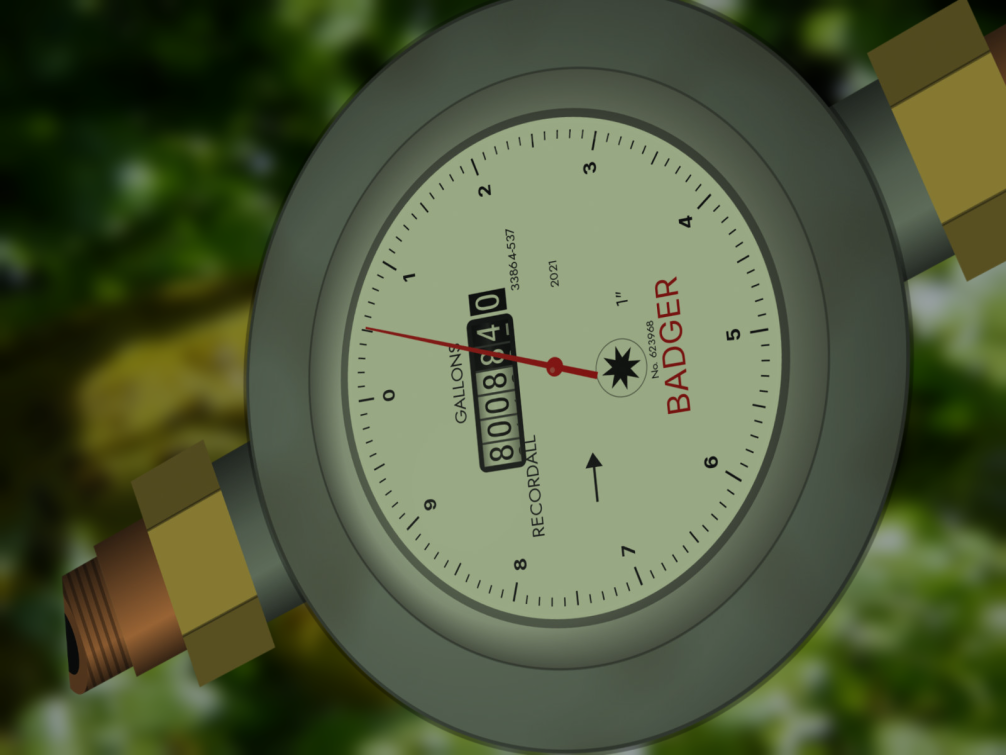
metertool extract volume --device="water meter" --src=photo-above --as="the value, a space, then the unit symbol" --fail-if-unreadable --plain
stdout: 8008840.5 gal
